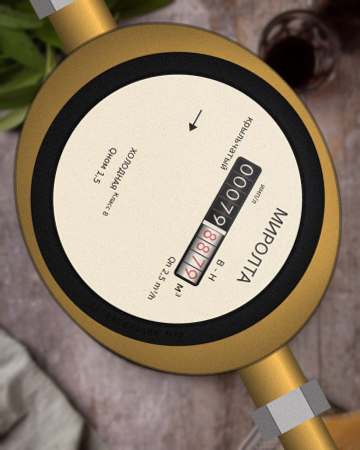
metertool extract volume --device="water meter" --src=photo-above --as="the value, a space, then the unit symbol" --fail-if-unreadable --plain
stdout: 79.8879 m³
